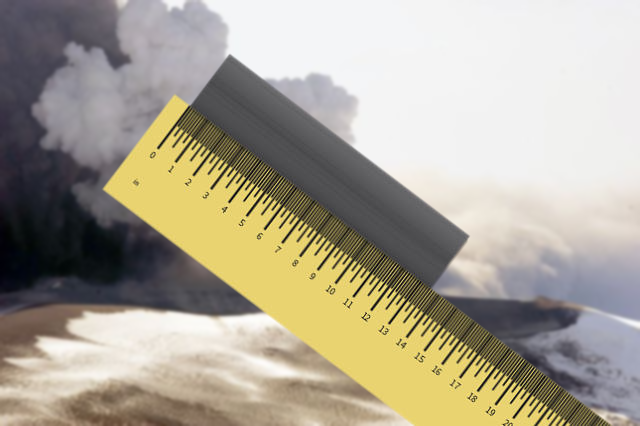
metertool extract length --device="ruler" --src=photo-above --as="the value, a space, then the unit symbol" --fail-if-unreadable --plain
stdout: 13.5 in
